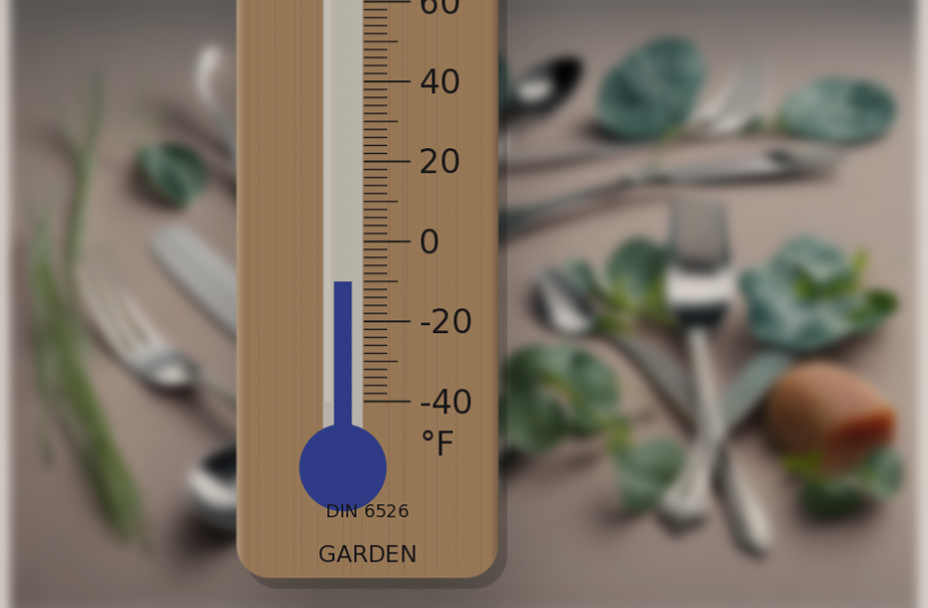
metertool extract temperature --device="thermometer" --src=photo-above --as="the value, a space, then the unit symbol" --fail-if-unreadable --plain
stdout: -10 °F
